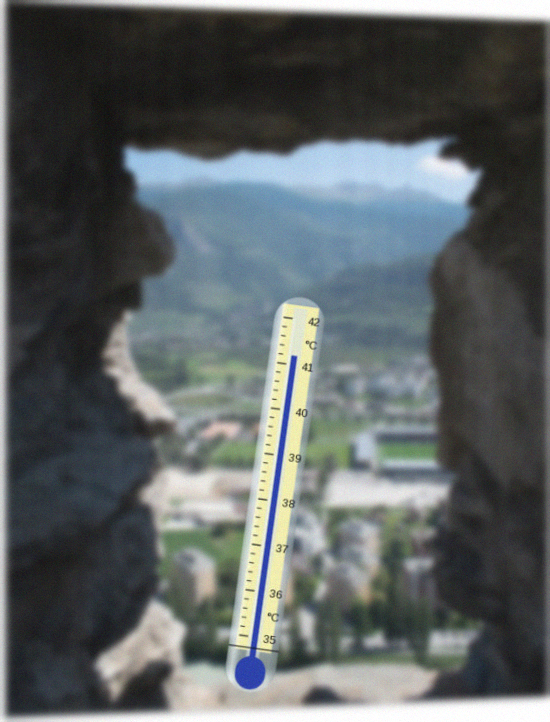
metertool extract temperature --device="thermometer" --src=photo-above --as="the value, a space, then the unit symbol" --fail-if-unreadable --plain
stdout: 41.2 °C
